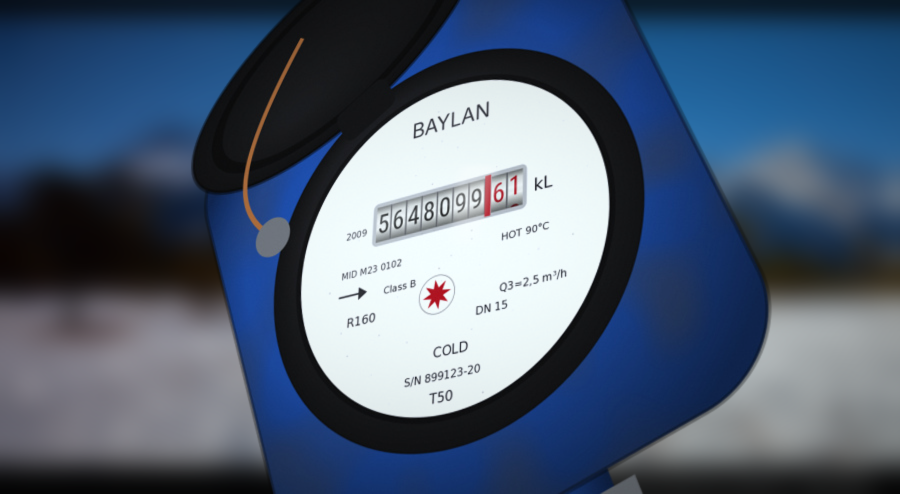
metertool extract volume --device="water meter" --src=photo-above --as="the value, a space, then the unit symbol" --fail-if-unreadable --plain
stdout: 5648099.61 kL
